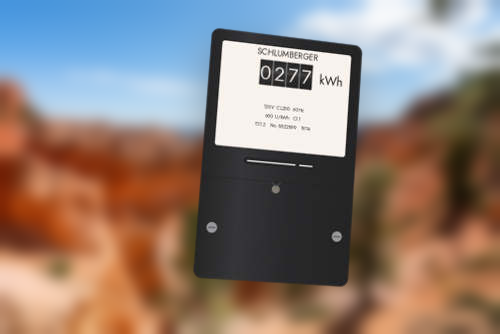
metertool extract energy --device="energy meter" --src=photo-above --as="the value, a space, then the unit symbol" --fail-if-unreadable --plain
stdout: 277 kWh
